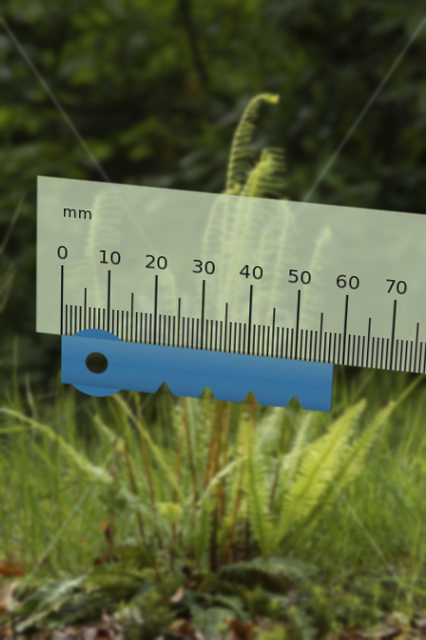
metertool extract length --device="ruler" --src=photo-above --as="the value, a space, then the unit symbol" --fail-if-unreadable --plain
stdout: 58 mm
